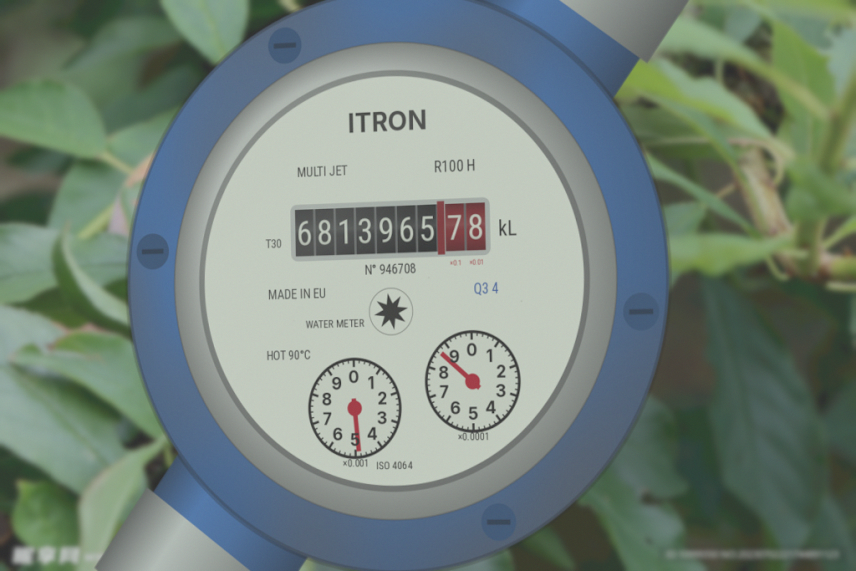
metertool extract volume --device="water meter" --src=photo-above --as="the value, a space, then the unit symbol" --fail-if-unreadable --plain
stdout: 6813965.7848 kL
